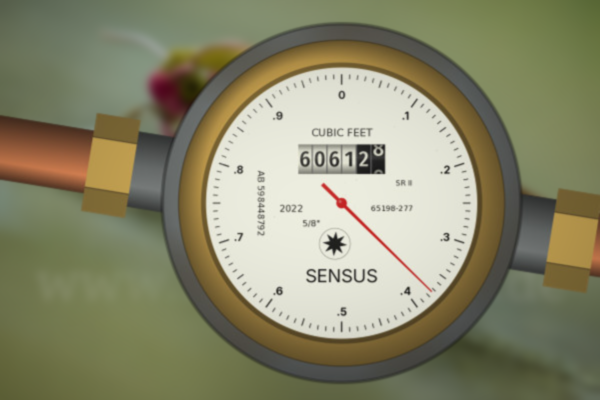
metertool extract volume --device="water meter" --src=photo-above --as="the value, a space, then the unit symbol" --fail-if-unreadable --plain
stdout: 606128.37 ft³
